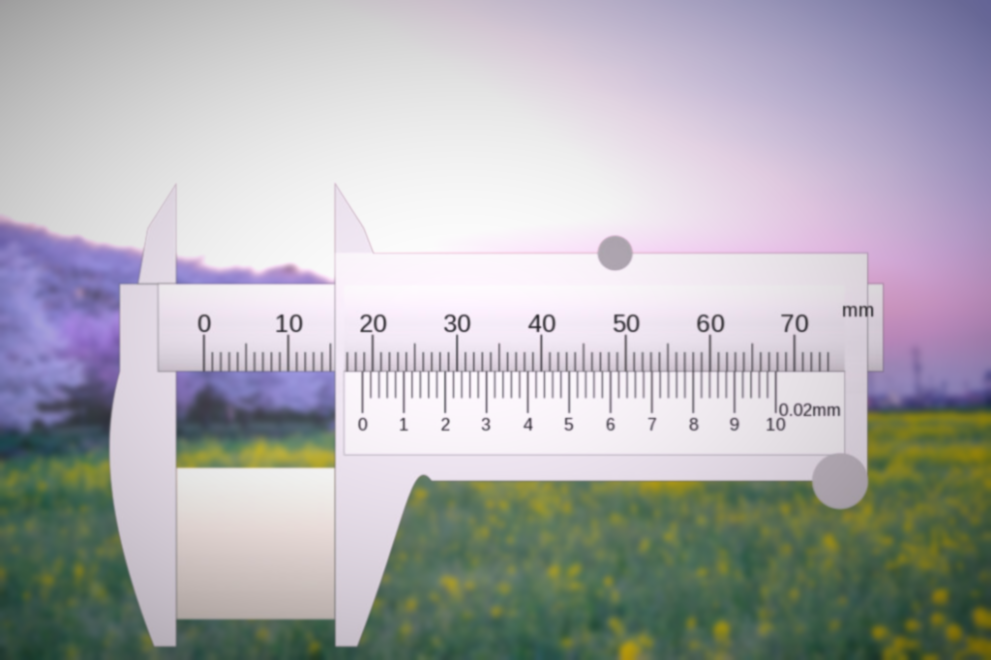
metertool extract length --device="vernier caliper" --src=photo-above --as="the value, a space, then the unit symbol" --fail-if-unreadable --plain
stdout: 18.8 mm
